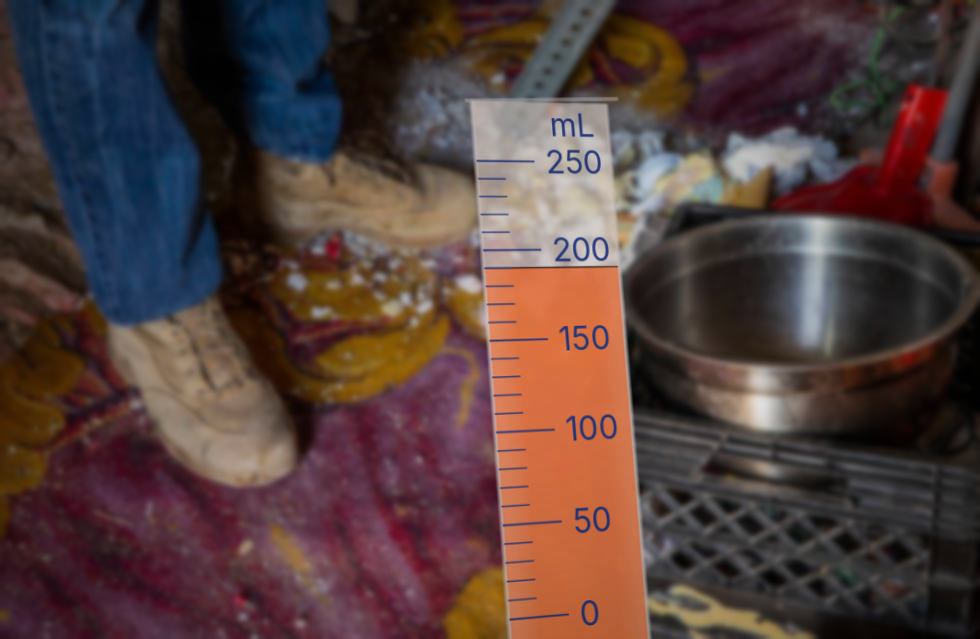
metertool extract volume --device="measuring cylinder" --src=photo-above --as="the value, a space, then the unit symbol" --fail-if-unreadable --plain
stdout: 190 mL
